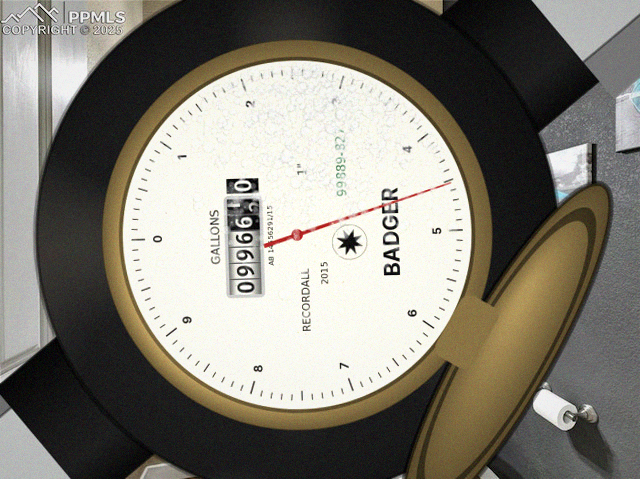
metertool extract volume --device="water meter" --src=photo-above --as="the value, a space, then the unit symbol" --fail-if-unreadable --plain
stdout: 996614.5 gal
